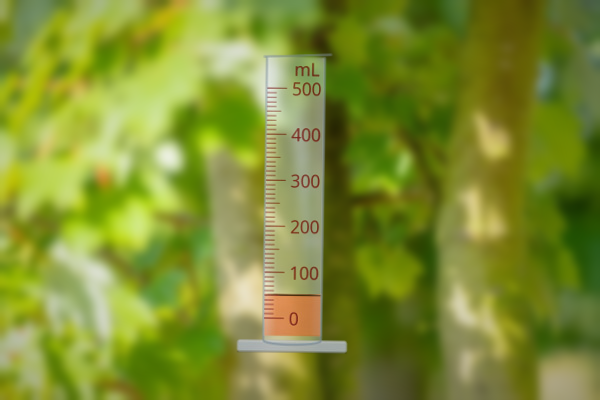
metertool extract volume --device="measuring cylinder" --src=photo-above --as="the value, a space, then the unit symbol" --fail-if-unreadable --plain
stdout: 50 mL
